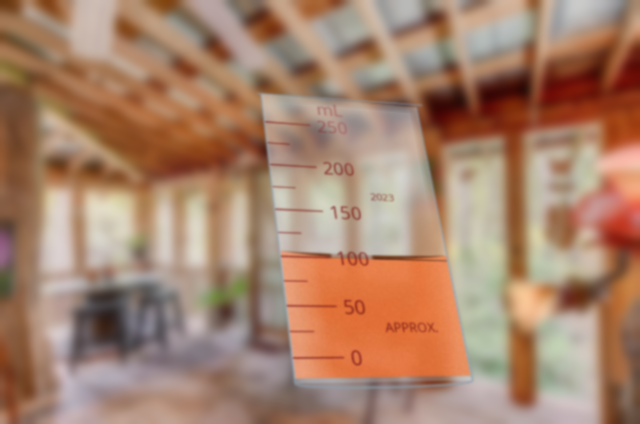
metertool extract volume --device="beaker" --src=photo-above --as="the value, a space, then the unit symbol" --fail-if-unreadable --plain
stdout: 100 mL
